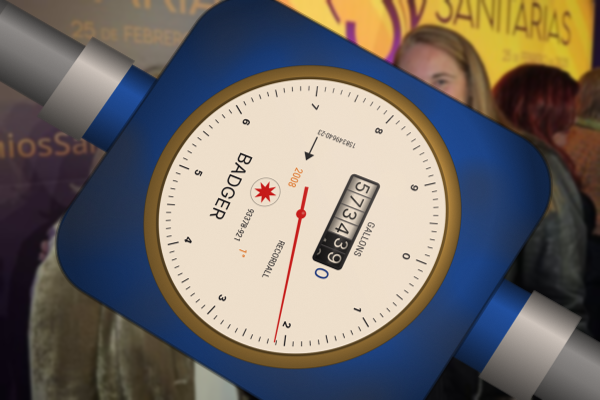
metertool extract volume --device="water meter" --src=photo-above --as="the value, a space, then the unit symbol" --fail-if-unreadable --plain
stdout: 5734392.1 gal
